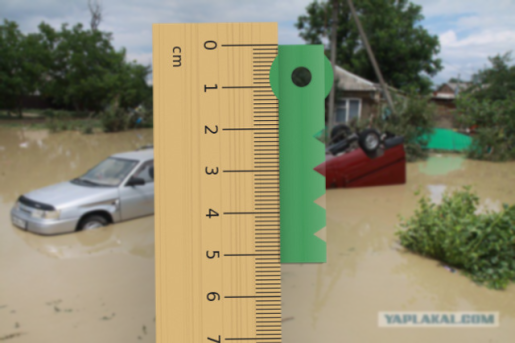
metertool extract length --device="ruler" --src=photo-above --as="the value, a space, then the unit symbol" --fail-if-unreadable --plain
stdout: 5.2 cm
